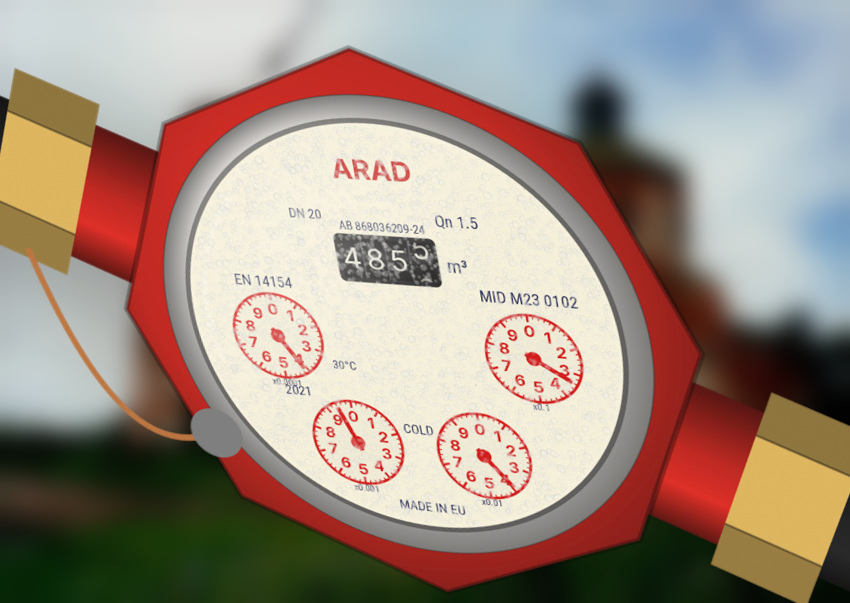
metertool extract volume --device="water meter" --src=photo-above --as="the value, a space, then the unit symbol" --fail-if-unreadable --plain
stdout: 4855.3394 m³
